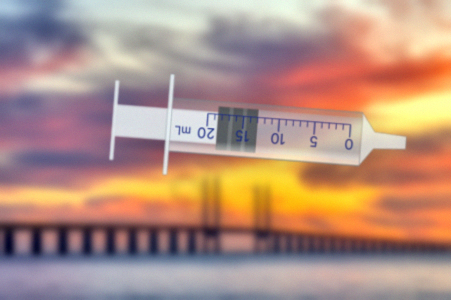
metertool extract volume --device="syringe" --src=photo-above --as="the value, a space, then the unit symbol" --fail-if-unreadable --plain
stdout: 13 mL
